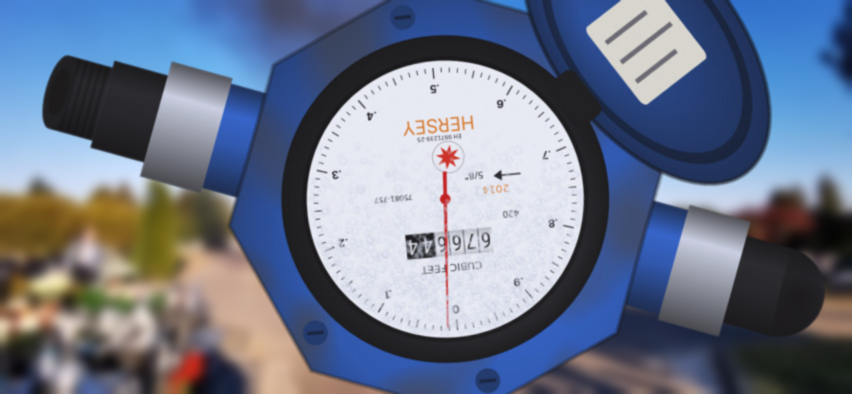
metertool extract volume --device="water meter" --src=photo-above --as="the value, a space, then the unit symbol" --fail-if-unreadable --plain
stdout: 676644.01 ft³
